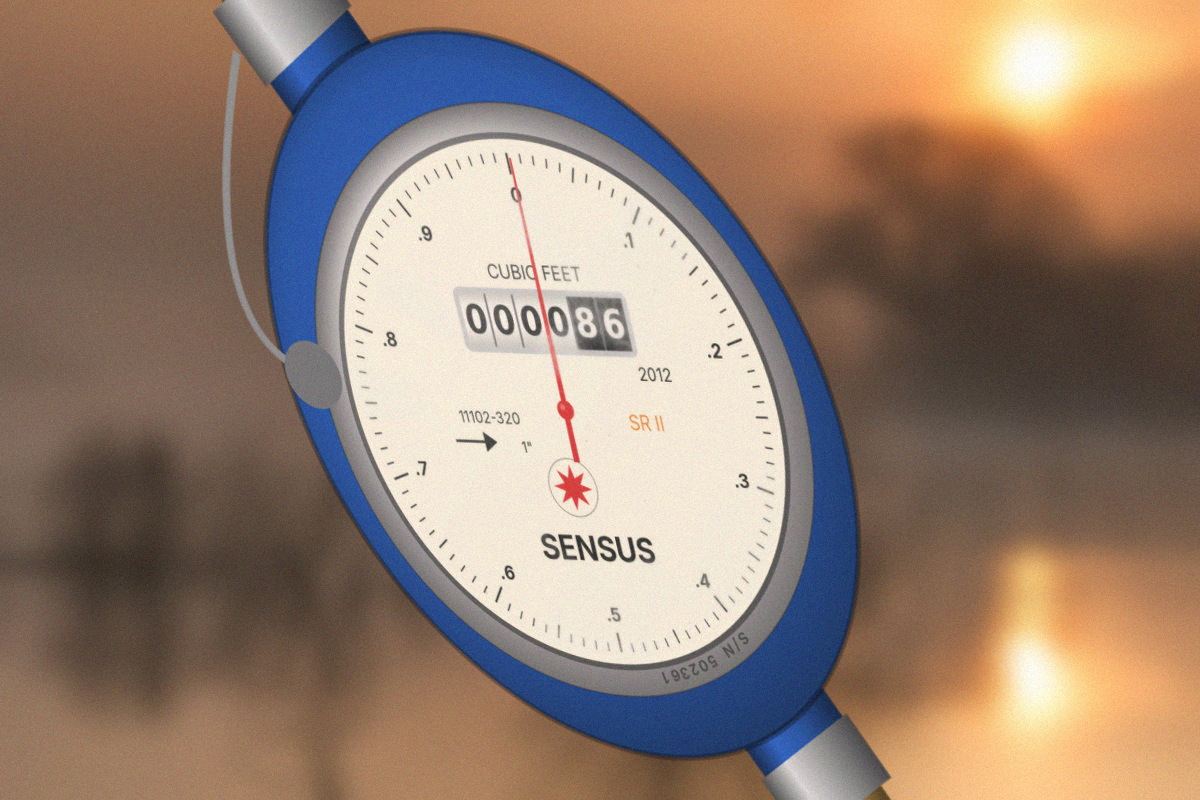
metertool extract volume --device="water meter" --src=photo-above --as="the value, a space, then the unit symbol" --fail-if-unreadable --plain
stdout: 86.00 ft³
